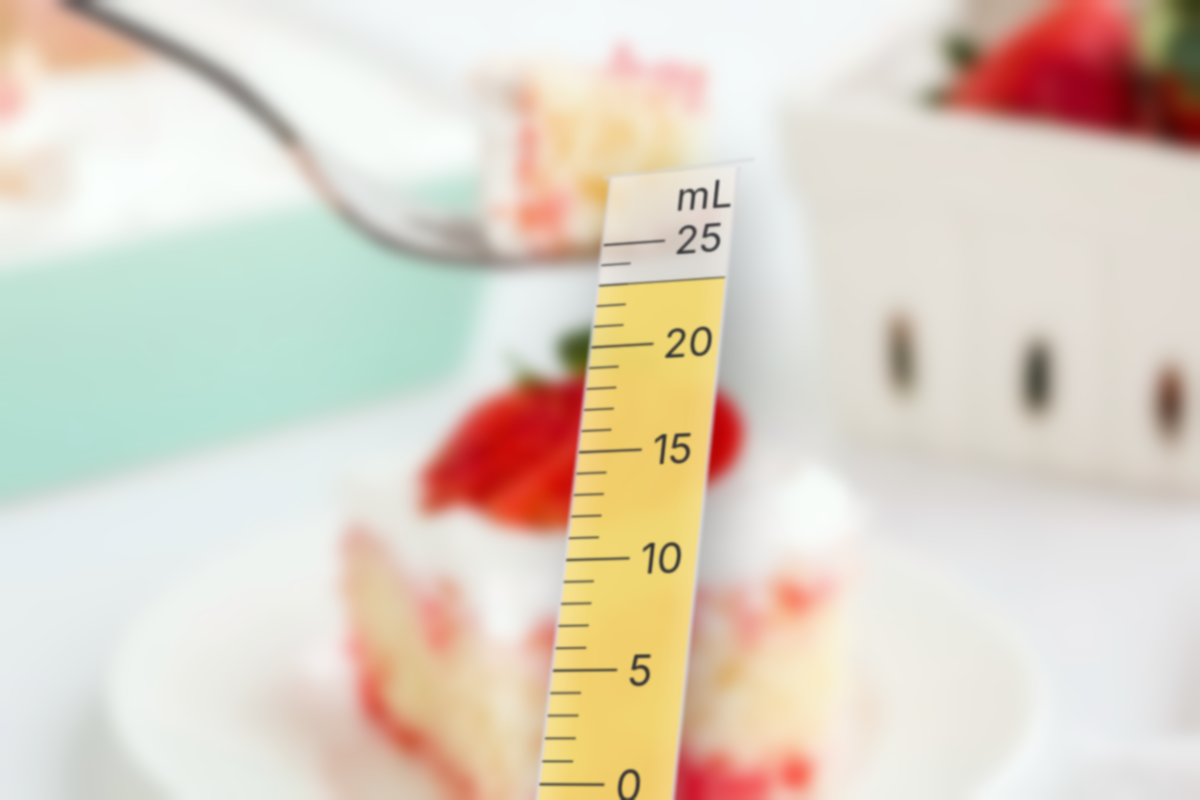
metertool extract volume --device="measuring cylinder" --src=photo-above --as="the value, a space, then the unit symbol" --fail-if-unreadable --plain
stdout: 23 mL
